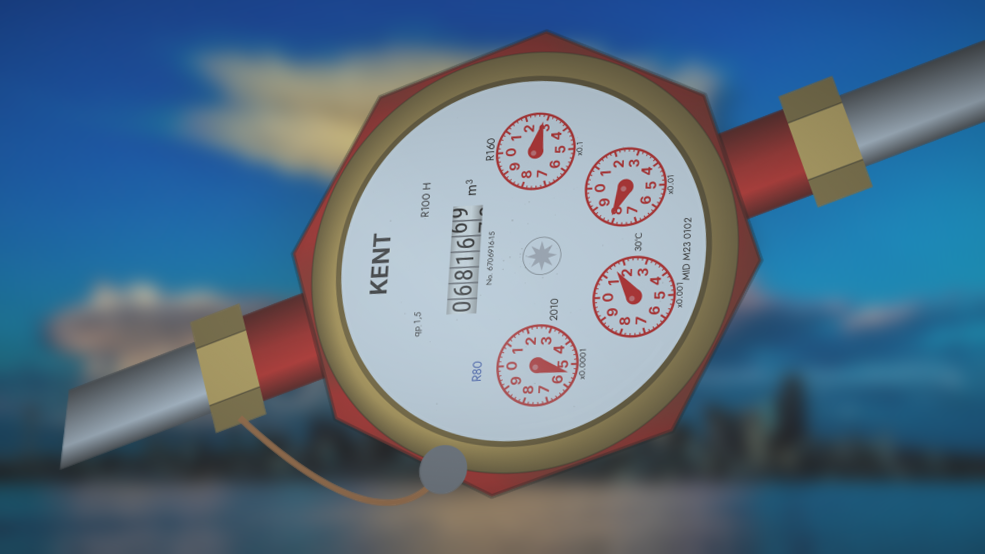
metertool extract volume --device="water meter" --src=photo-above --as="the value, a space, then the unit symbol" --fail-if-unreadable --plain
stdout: 681669.2815 m³
